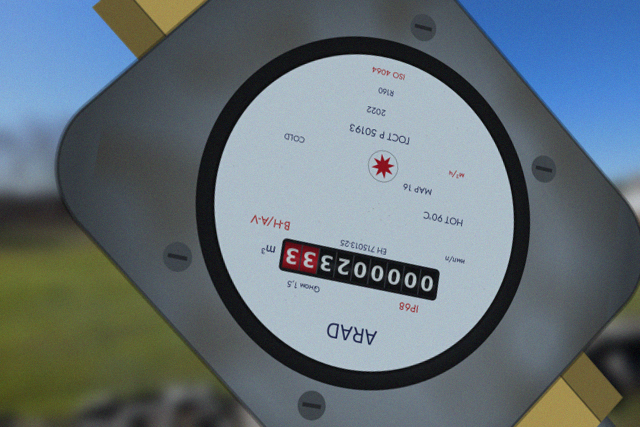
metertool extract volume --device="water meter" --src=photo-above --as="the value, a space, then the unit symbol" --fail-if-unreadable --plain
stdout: 23.33 m³
